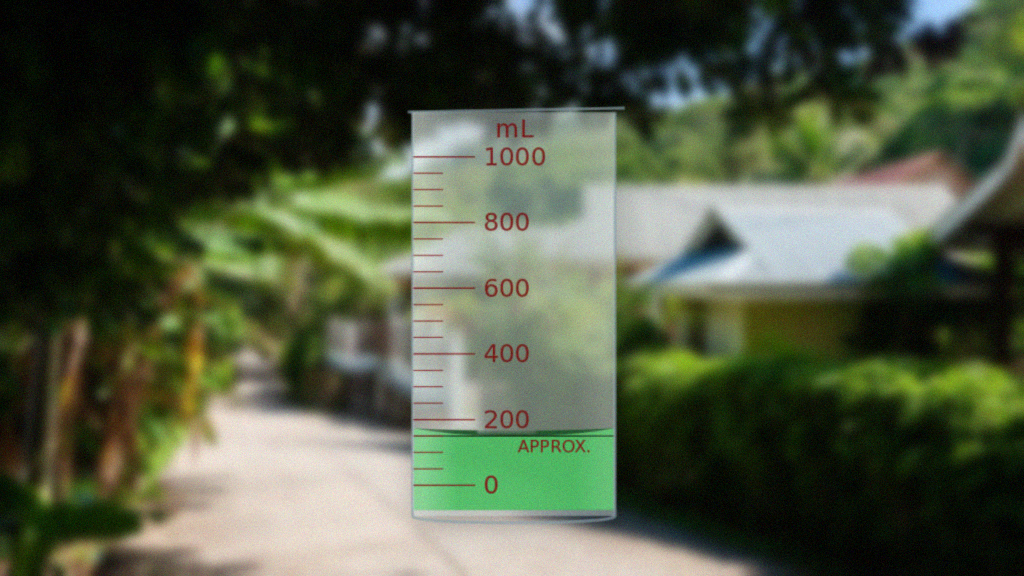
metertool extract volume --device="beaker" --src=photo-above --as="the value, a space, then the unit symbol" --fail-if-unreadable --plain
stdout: 150 mL
